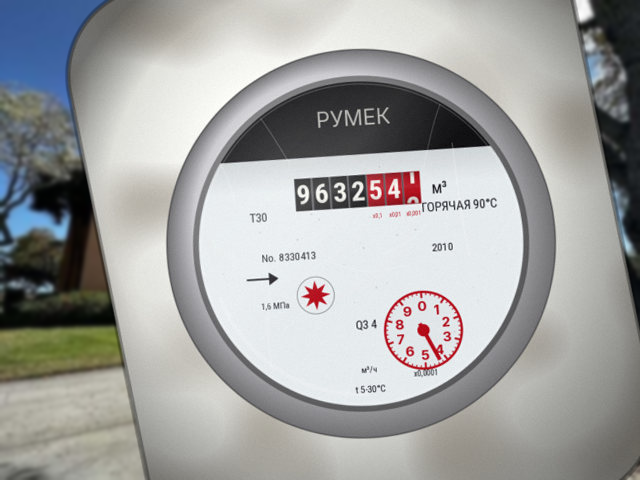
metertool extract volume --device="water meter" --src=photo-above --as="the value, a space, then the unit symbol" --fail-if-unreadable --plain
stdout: 9632.5414 m³
